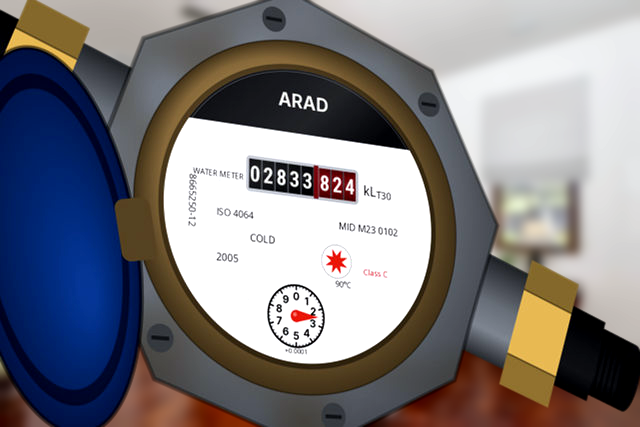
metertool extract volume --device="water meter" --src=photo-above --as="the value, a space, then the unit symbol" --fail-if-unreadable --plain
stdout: 2833.8242 kL
